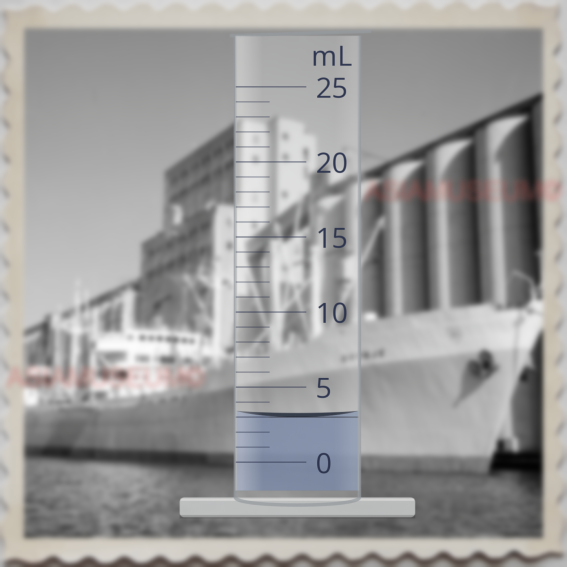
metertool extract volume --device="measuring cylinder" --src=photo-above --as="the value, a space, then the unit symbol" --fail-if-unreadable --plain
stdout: 3 mL
